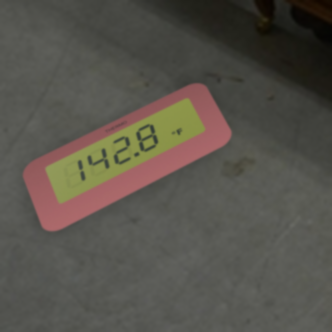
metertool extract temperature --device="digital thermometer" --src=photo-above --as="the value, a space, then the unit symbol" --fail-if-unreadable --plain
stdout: 142.8 °F
